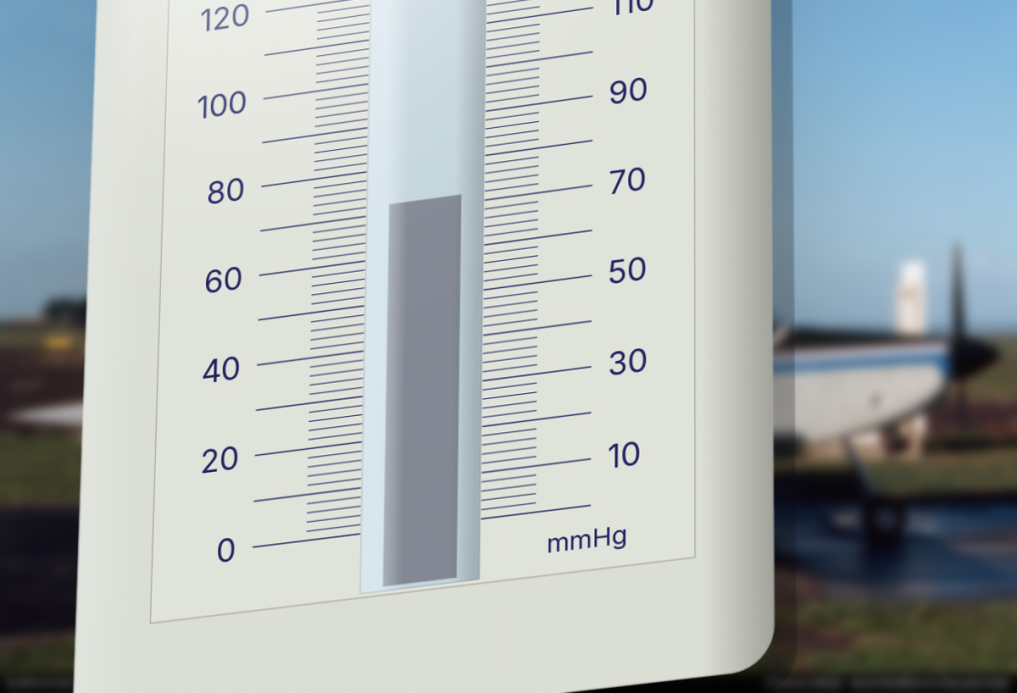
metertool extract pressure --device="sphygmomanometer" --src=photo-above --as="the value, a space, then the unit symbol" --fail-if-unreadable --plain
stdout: 72 mmHg
